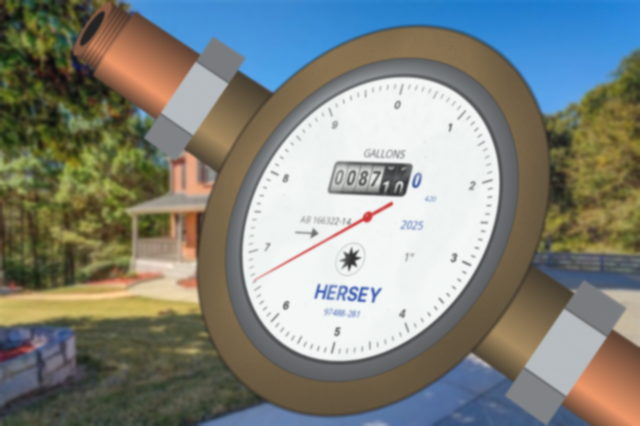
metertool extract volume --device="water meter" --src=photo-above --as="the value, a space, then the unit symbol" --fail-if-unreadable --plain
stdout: 87096.6 gal
